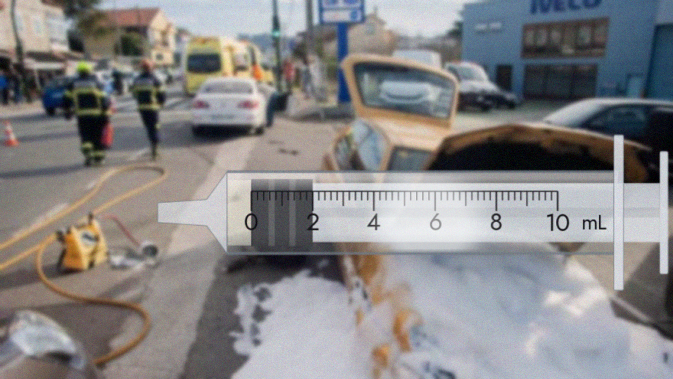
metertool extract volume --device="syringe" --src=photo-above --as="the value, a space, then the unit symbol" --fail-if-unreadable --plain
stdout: 0 mL
